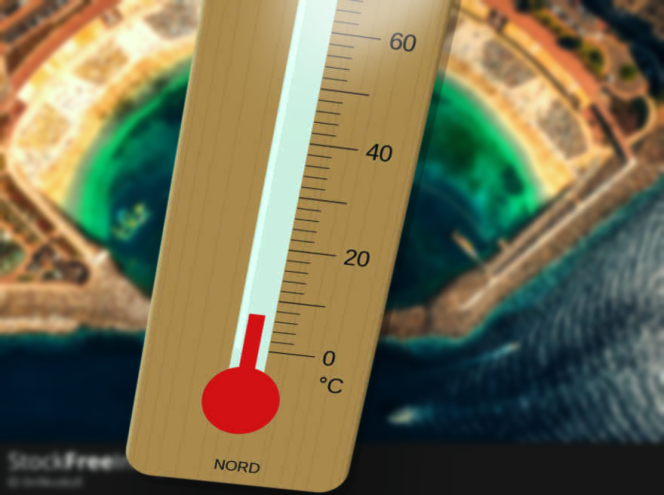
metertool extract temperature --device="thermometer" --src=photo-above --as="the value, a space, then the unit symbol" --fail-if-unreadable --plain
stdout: 7 °C
